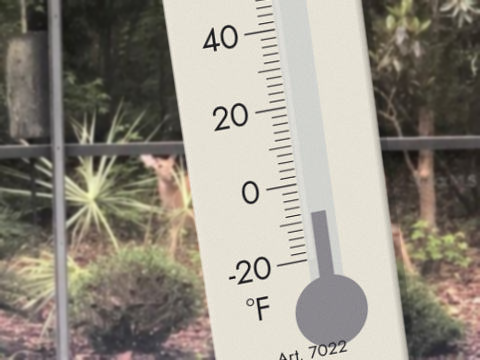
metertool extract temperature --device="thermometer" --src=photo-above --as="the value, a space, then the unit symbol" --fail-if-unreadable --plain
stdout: -8 °F
